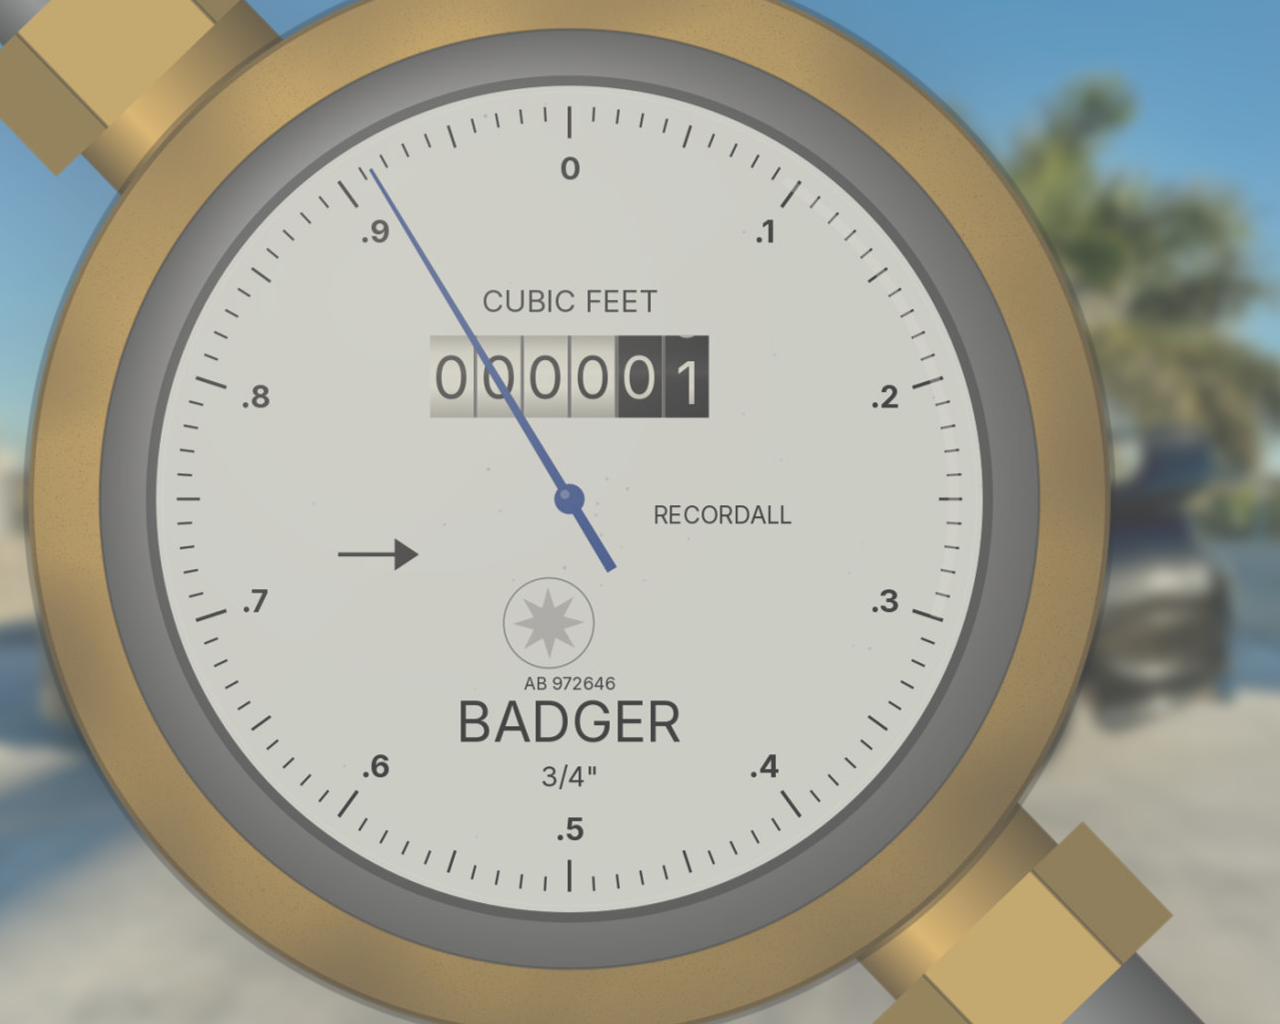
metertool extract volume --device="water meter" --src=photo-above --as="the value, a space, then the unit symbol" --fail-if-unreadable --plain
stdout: 0.91 ft³
